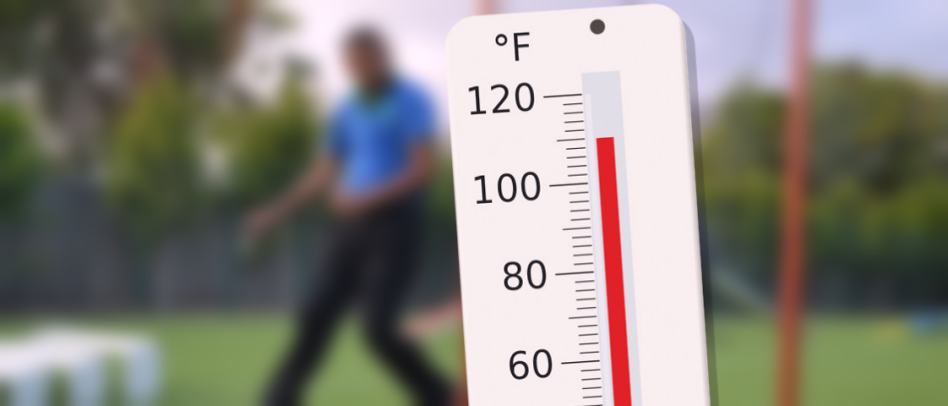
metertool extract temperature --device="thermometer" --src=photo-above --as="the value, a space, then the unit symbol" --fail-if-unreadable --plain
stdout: 110 °F
